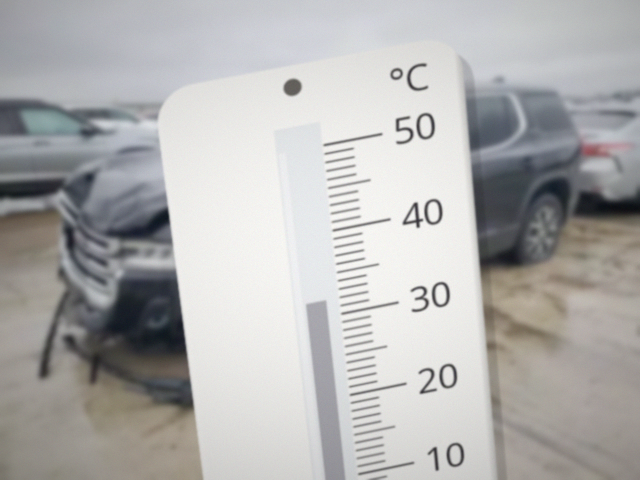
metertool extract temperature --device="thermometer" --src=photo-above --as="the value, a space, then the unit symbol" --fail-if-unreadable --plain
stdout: 32 °C
